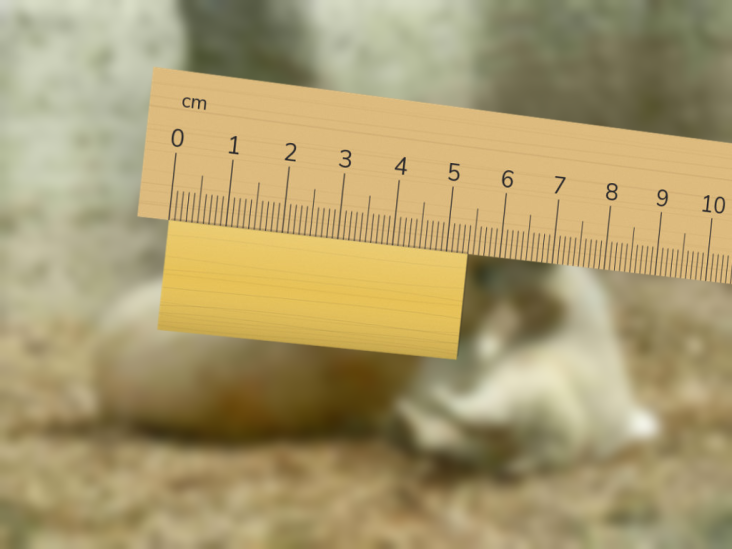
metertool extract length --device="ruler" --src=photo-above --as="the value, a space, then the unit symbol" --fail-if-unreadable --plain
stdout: 5.4 cm
